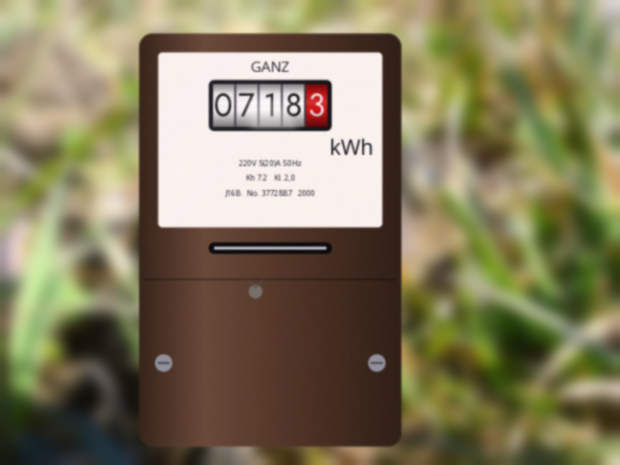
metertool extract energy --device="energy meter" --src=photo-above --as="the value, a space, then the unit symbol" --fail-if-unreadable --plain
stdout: 718.3 kWh
